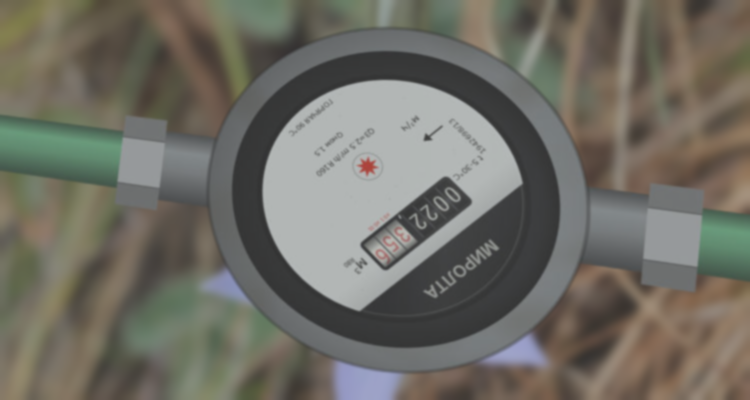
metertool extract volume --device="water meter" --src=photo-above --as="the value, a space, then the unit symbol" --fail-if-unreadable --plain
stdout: 22.356 m³
